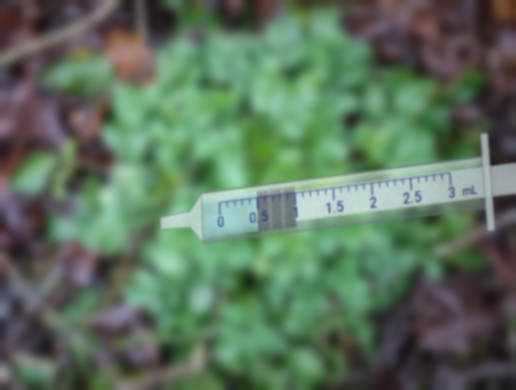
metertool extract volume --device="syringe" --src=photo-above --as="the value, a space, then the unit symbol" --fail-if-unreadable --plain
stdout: 0.5 mL
